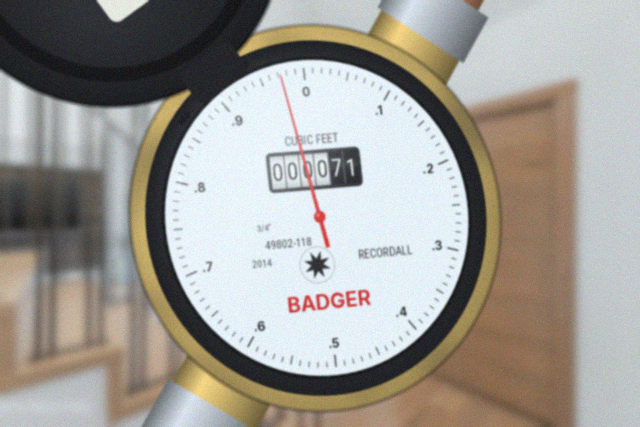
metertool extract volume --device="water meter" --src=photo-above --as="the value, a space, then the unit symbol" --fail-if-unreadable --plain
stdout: 70.97 ft³
